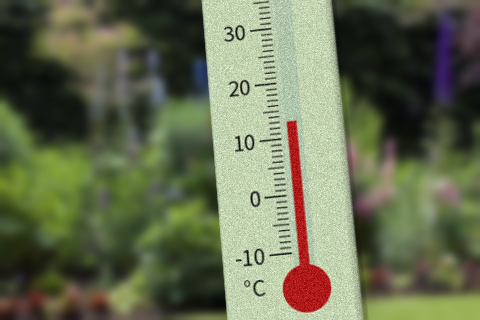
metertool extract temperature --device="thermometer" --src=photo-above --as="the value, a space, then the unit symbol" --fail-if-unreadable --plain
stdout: 13 °C
